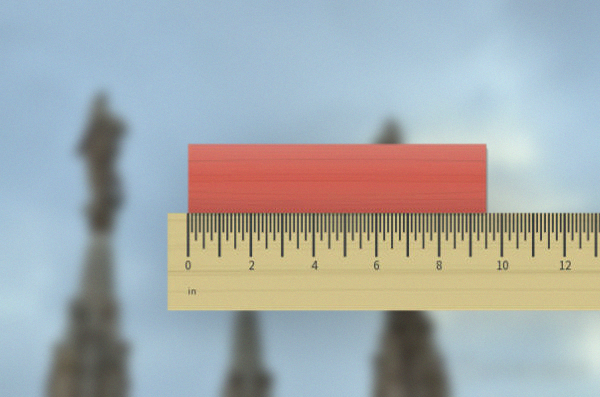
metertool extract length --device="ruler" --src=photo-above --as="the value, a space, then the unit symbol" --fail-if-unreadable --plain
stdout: 9.5 in
